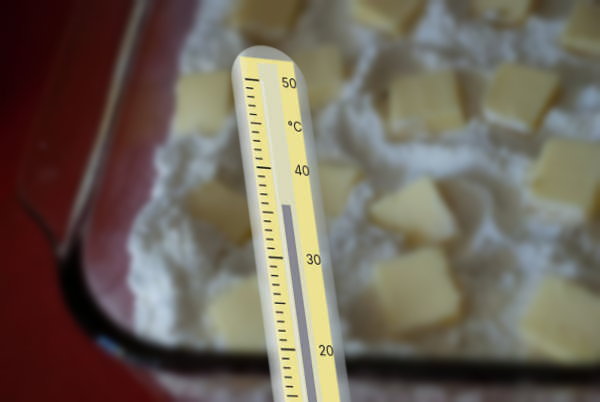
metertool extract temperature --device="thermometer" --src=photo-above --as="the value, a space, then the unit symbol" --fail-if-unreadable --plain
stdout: 36 °C
